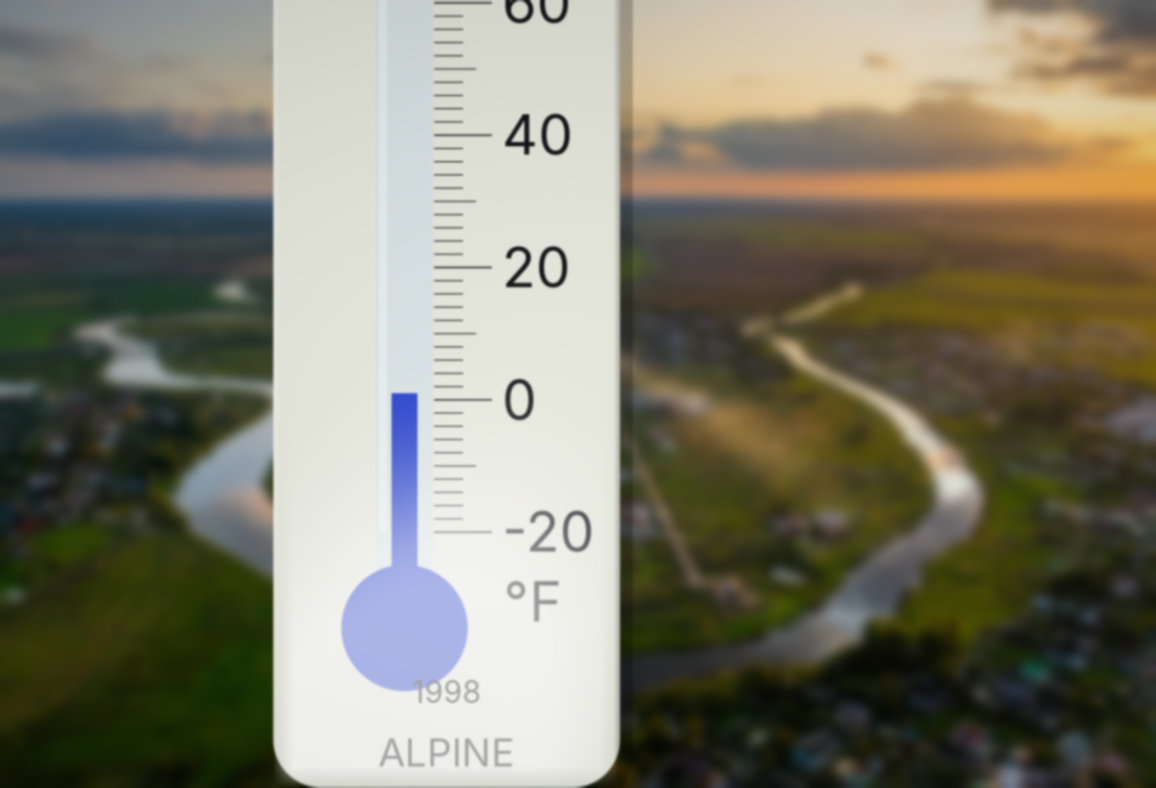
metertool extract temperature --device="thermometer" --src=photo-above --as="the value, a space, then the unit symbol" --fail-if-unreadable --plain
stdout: 1 °F
